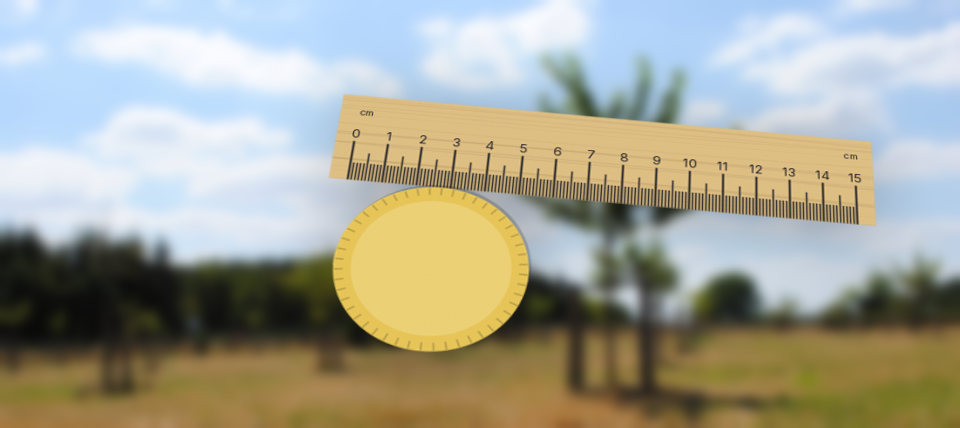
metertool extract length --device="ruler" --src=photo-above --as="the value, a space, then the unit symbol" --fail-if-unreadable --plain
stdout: 5.5 cm
